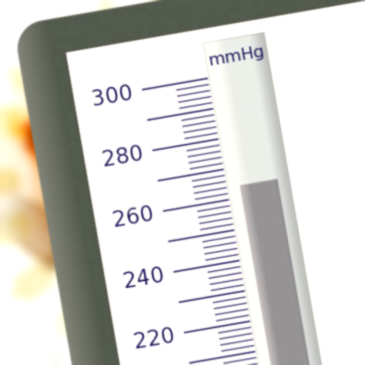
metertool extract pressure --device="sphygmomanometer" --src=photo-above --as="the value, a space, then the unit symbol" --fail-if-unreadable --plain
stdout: 264 mmHg
